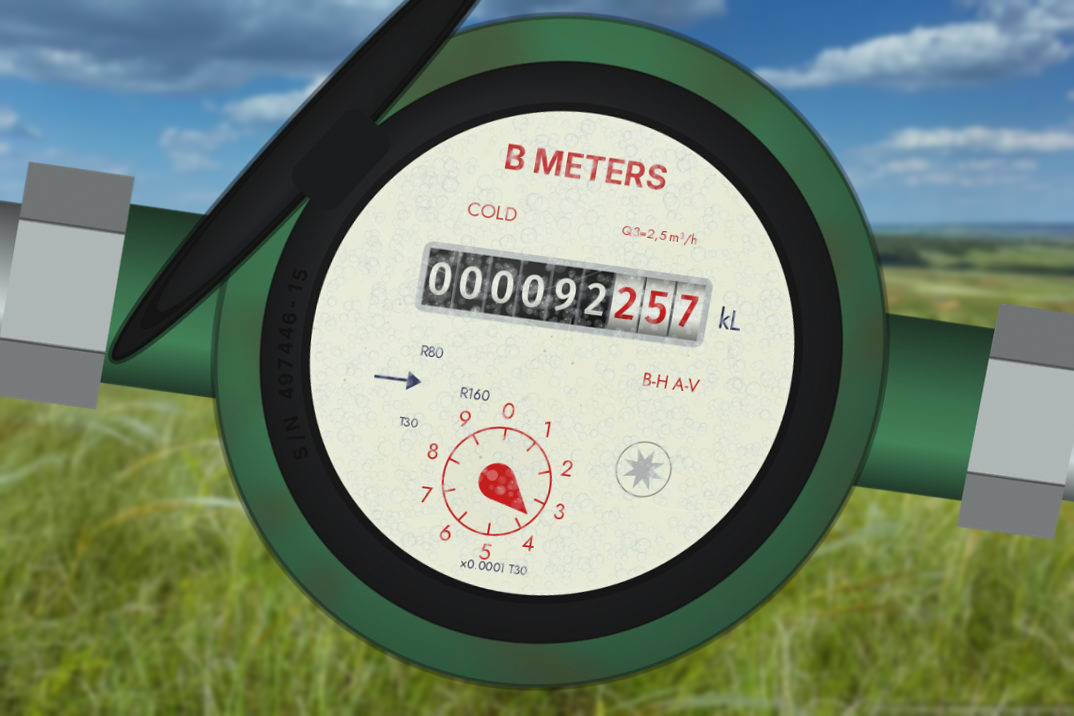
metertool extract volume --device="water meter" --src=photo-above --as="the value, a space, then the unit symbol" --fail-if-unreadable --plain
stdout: 92.2573 kL
